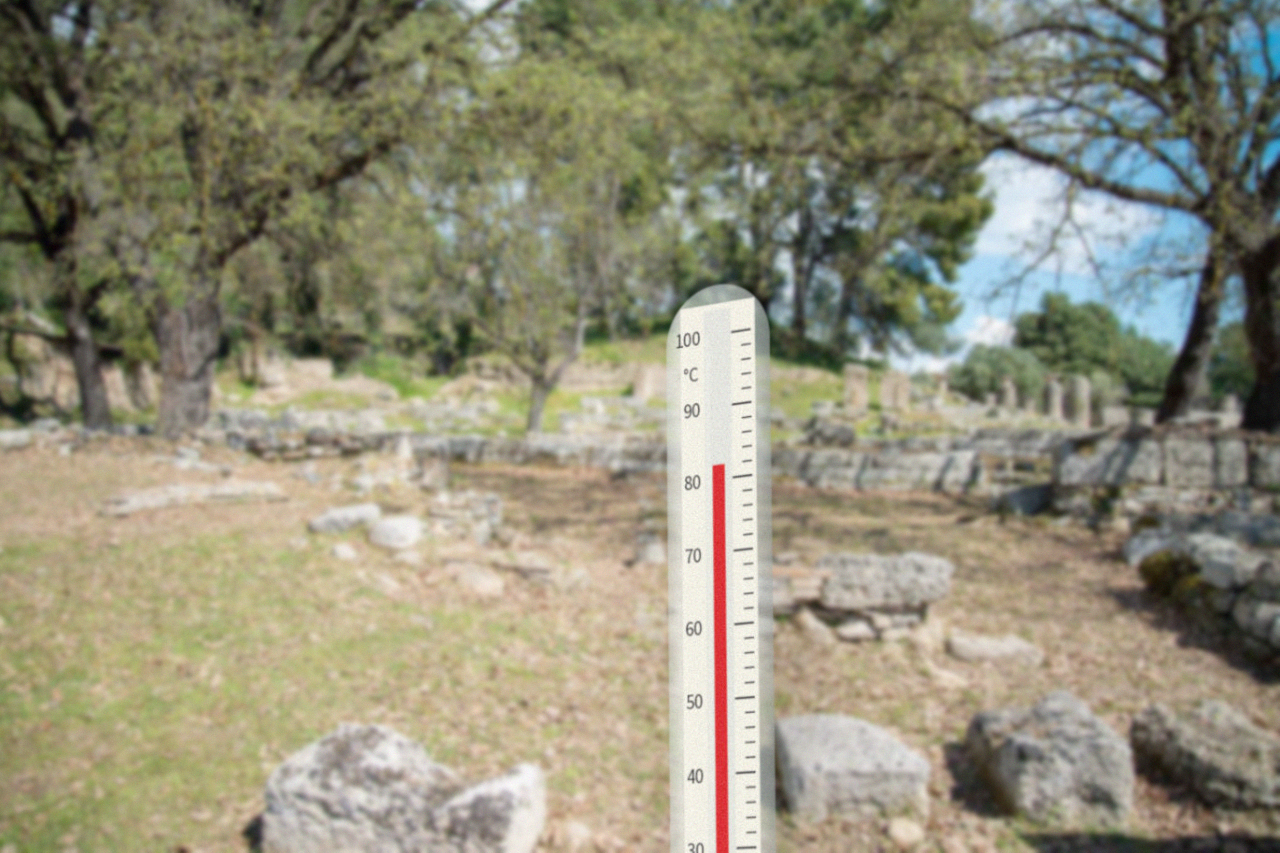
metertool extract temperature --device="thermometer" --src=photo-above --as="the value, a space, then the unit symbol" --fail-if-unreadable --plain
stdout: 82 °C
